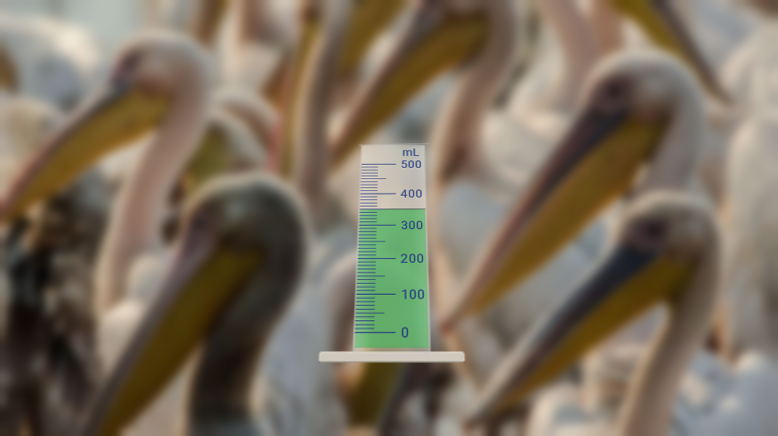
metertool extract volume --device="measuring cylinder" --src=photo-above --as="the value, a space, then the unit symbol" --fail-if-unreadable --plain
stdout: 350 mL
